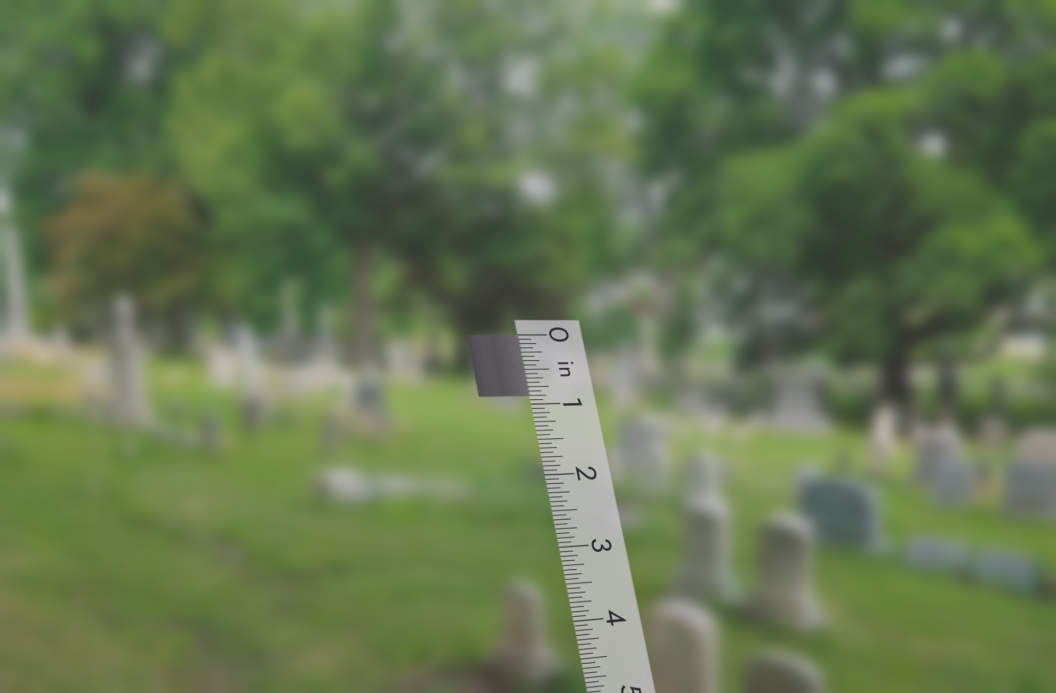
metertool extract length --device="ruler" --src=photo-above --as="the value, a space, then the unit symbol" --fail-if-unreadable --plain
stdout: 0.875 in
